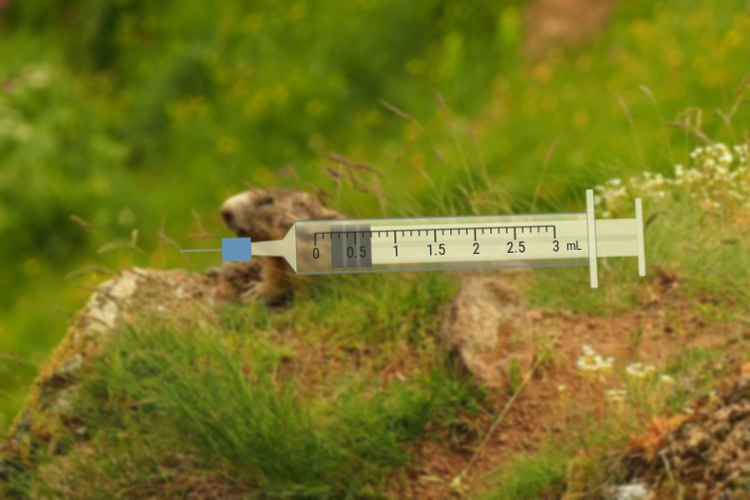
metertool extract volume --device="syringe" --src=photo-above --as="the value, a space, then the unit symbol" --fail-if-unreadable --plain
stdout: 0.2 mL
